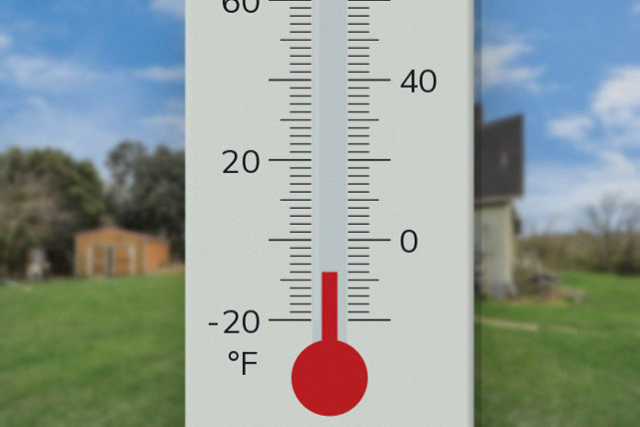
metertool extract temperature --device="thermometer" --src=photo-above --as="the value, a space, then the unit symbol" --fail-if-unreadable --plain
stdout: -8 °F
